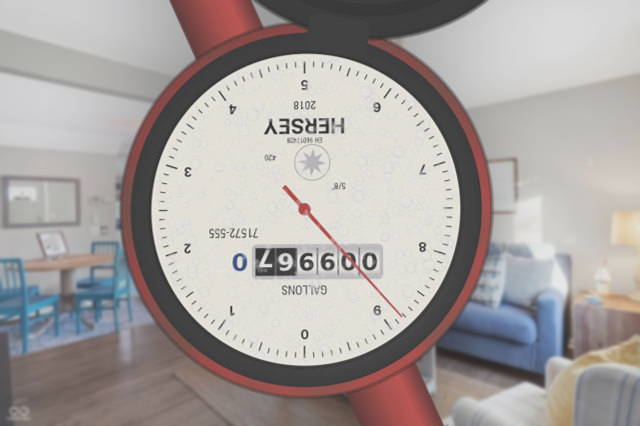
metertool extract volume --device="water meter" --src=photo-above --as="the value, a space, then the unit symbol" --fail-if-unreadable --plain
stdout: 99668.8 gal
